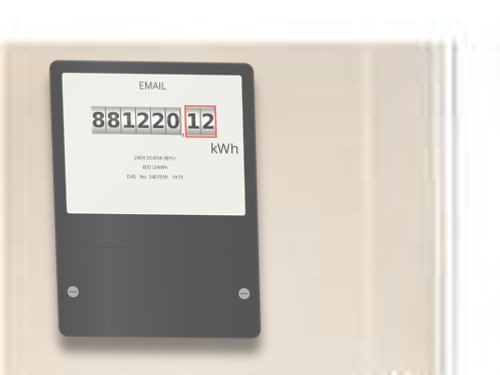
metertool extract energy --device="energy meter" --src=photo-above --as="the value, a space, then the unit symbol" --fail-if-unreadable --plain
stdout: 881220.12 kWh
